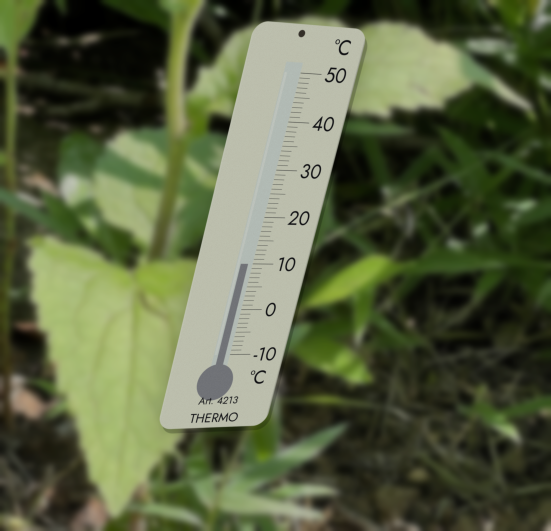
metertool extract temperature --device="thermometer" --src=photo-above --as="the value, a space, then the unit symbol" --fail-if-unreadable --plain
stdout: 10 °C
